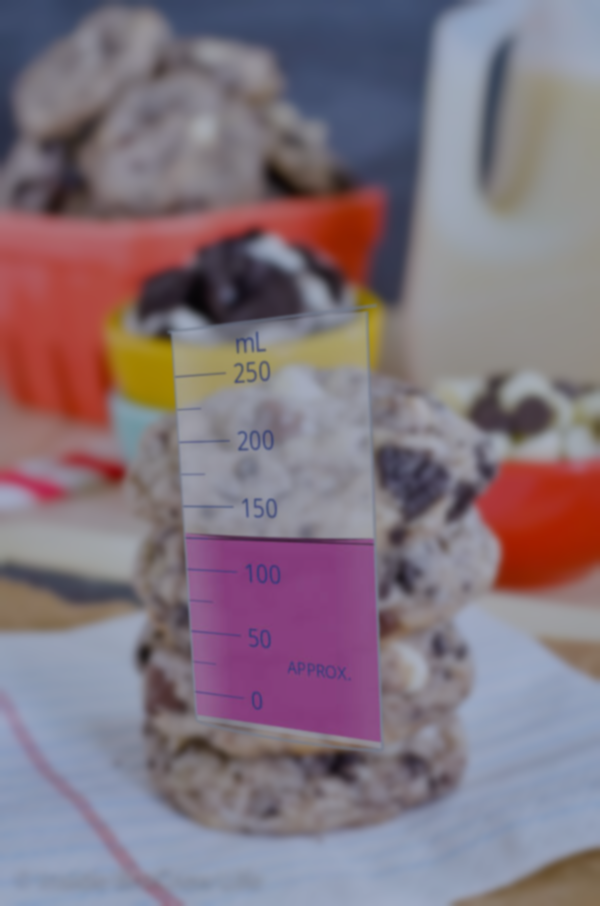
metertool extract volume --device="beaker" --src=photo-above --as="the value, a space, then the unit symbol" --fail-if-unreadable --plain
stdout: 125 mL
